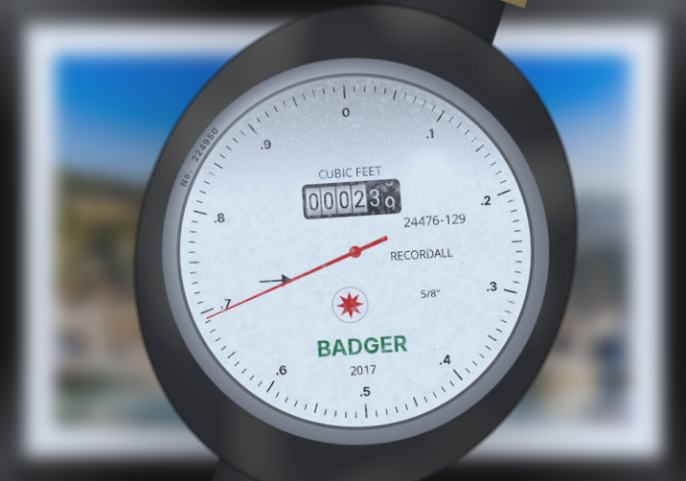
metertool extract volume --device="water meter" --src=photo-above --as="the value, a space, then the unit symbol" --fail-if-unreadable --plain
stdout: 238.69 ft³
